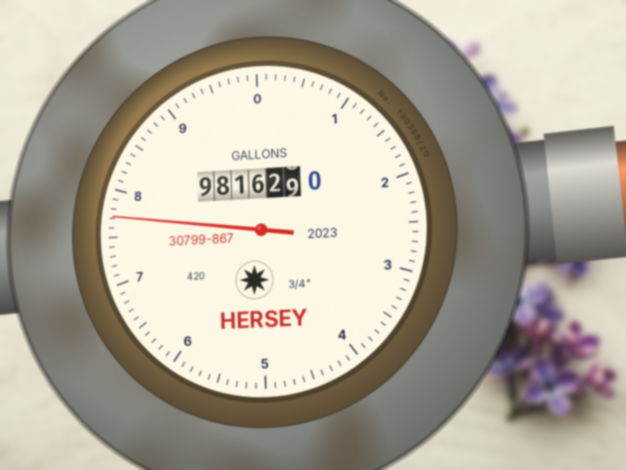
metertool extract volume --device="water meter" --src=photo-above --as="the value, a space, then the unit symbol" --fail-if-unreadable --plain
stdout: 9816287.7 gal
